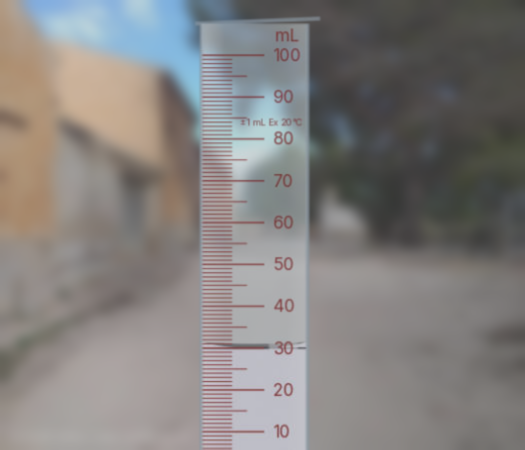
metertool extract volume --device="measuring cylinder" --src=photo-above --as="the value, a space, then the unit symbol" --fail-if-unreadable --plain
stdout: 30 mL
